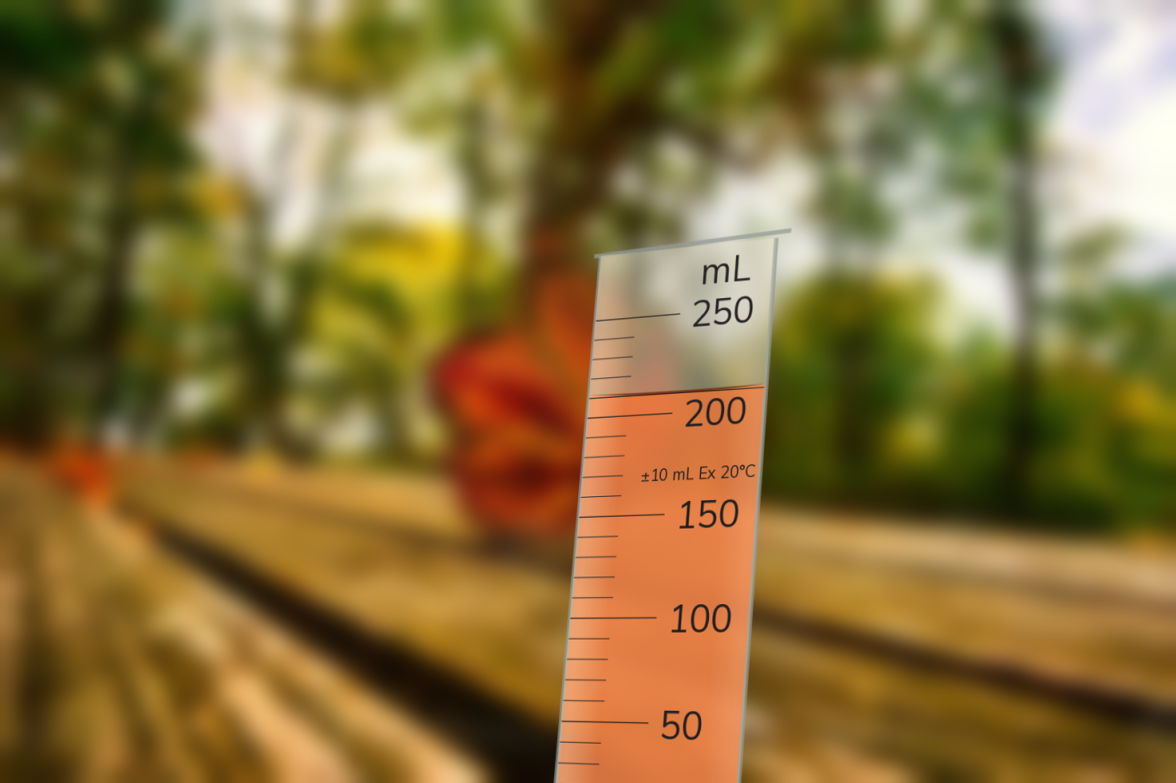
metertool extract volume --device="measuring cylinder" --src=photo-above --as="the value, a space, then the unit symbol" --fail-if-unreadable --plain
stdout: 210 mL
